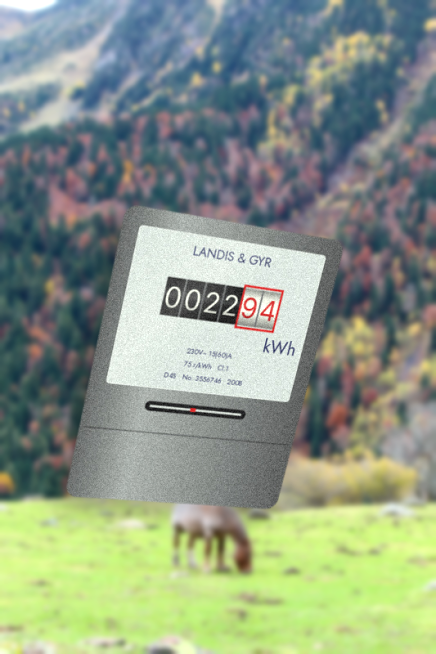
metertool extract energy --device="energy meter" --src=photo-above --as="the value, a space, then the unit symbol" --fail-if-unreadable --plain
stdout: 22.94 kWh
